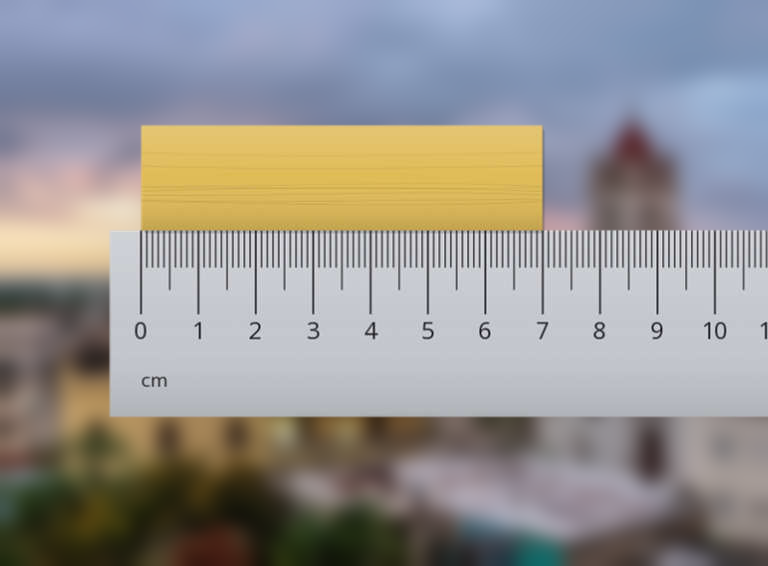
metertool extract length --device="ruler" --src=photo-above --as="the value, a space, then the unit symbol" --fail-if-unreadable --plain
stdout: 7 cm
